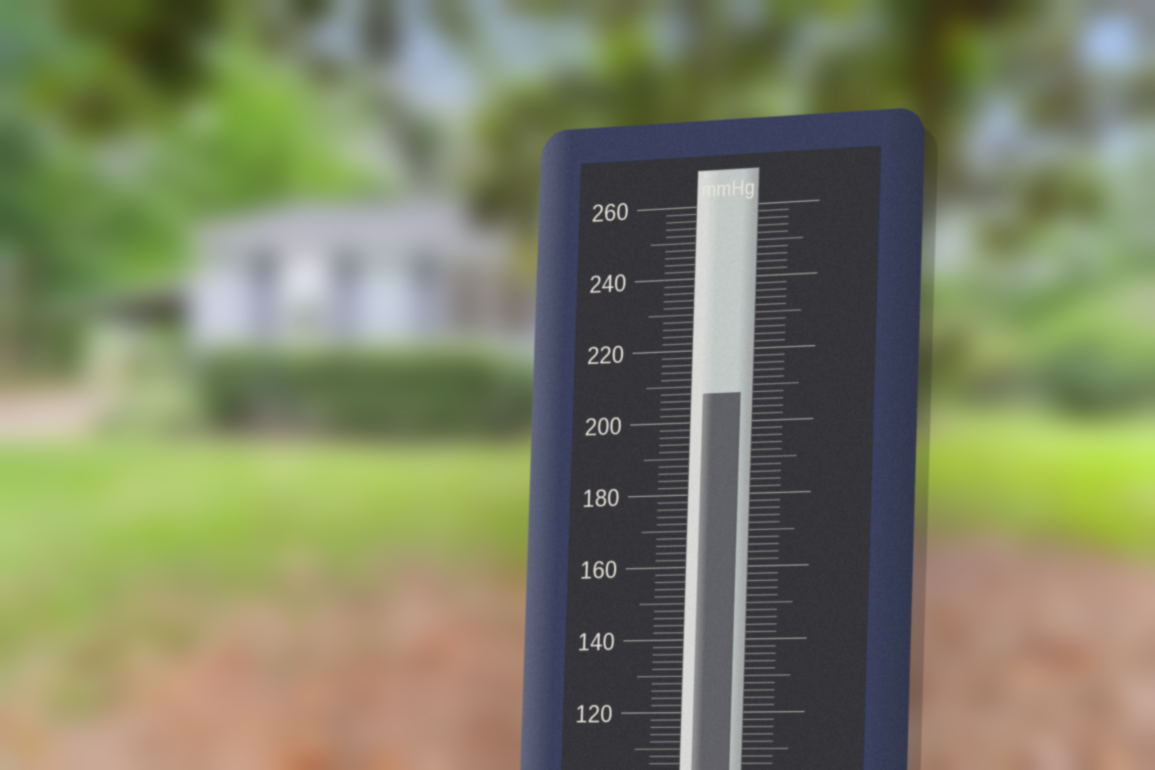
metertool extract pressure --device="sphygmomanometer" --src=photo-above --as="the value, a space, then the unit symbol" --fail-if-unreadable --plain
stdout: 208 mmHg
